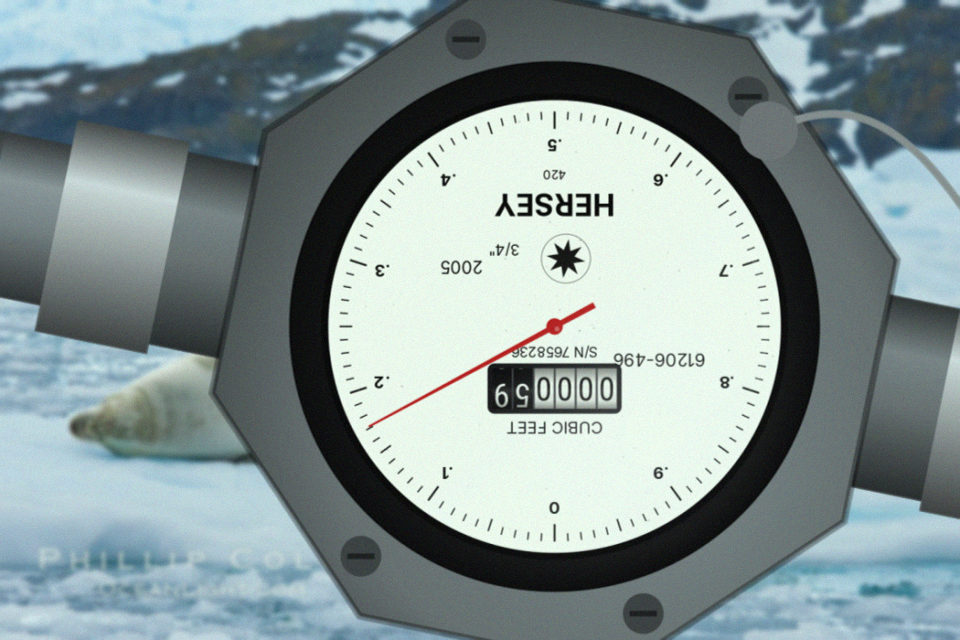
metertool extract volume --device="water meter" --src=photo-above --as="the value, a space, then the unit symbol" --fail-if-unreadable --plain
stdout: 59.17 ft³
